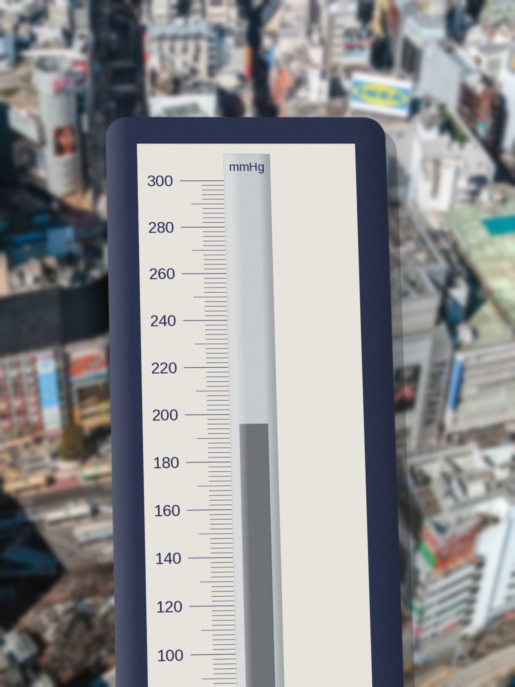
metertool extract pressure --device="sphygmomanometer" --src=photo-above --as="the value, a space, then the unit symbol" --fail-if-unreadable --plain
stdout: 196 mmHg
